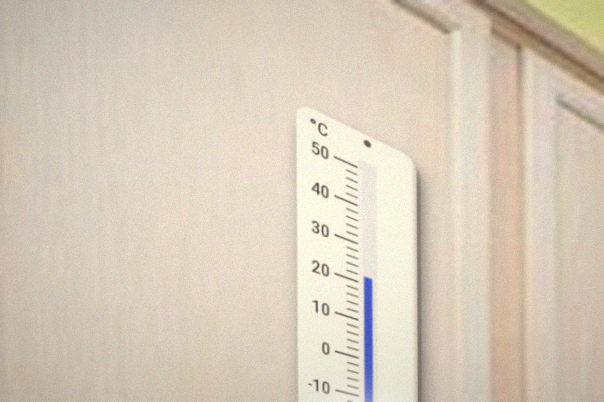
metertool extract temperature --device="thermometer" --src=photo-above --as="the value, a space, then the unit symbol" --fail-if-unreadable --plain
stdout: 22 °C
